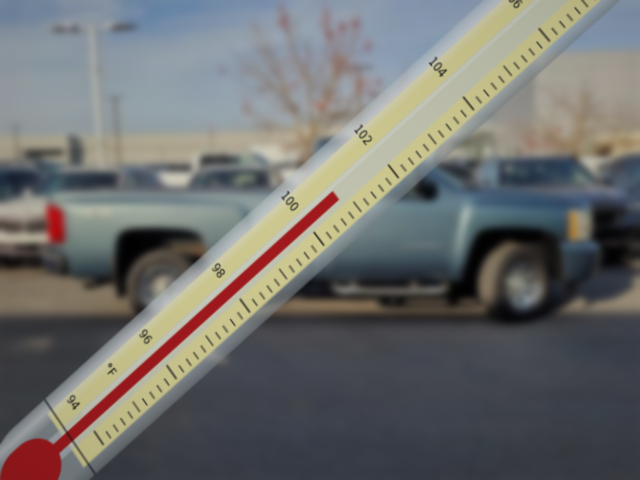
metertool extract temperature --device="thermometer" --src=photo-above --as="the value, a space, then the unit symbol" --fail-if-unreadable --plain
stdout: 100.8 °F
